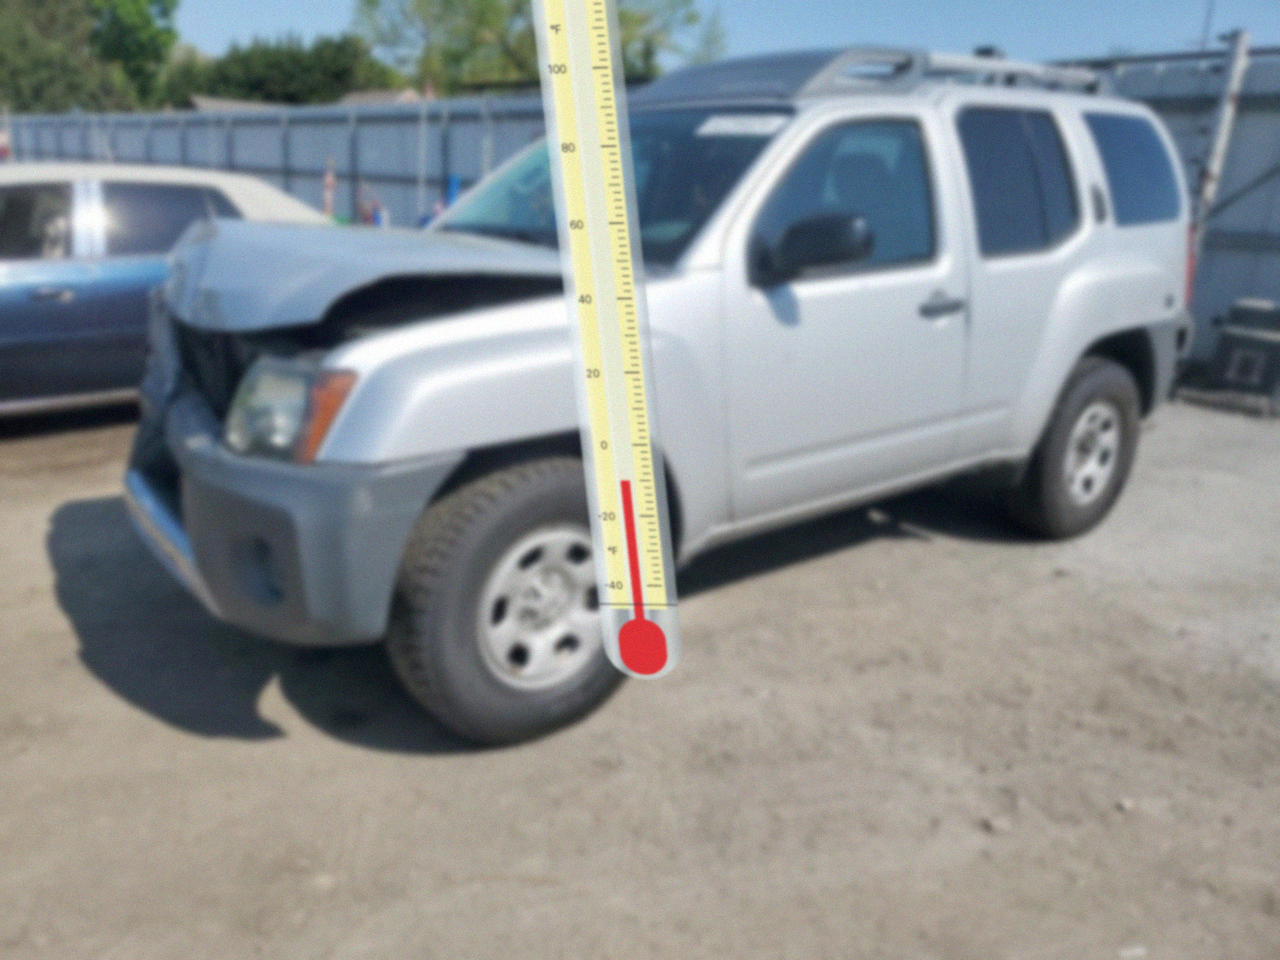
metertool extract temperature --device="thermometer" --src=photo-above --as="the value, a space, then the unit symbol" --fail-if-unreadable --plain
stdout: -10 °F
